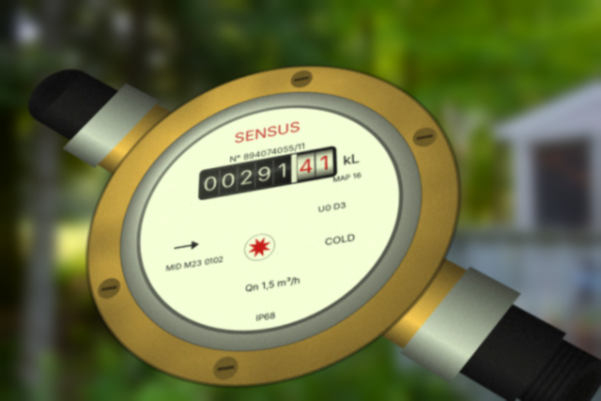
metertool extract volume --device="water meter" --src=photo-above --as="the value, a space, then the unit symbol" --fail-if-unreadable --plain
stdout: 291.41 kL
